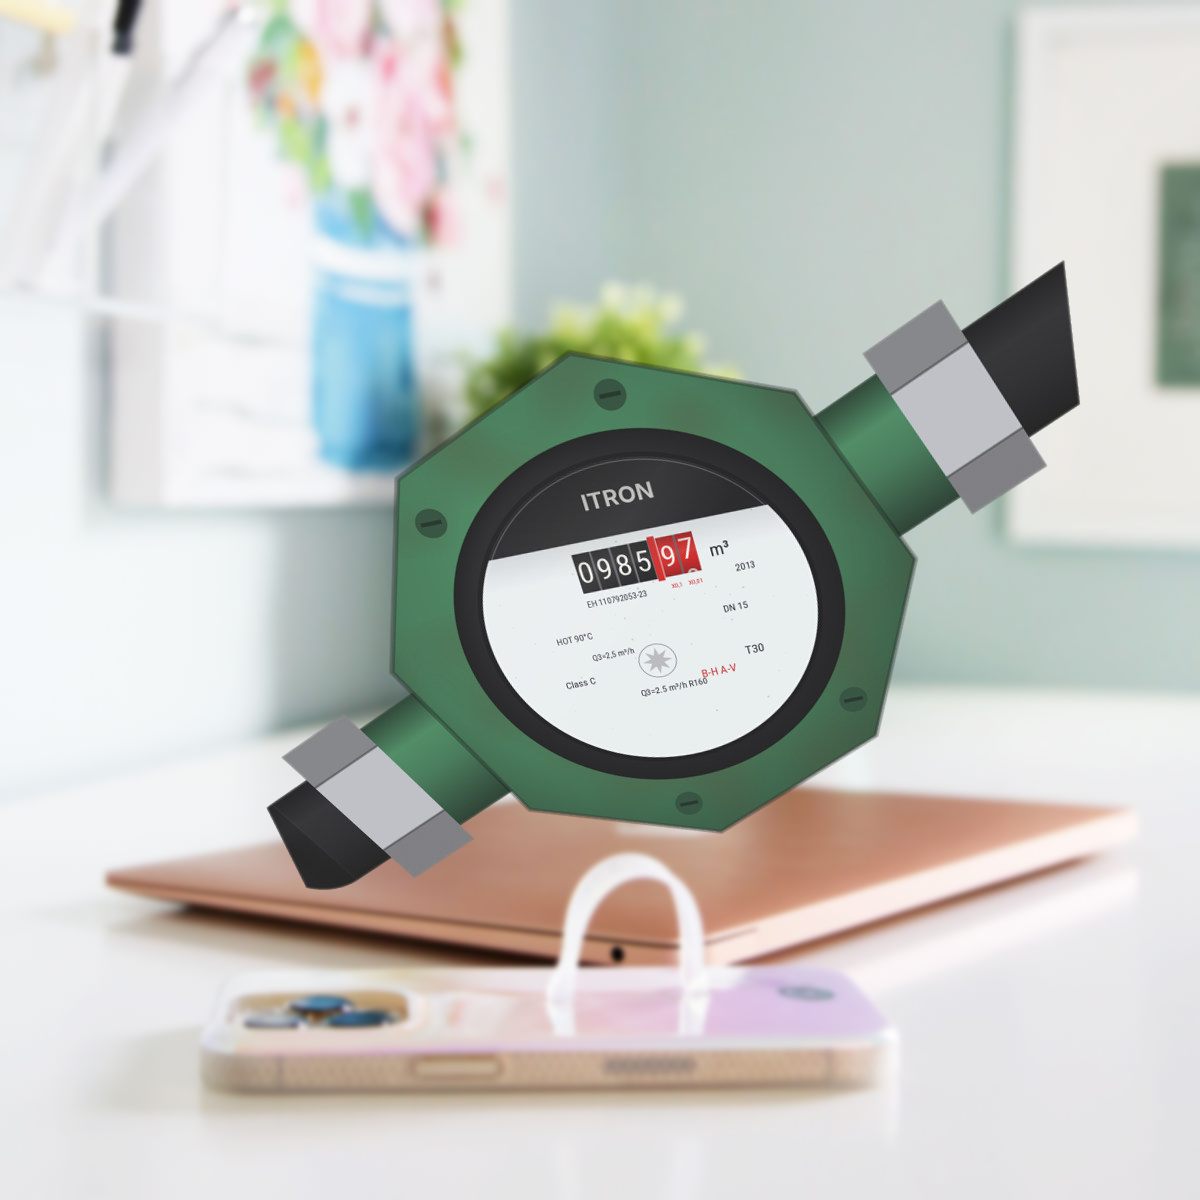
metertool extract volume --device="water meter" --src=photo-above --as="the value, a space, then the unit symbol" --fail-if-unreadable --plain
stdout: 985.97 m³
